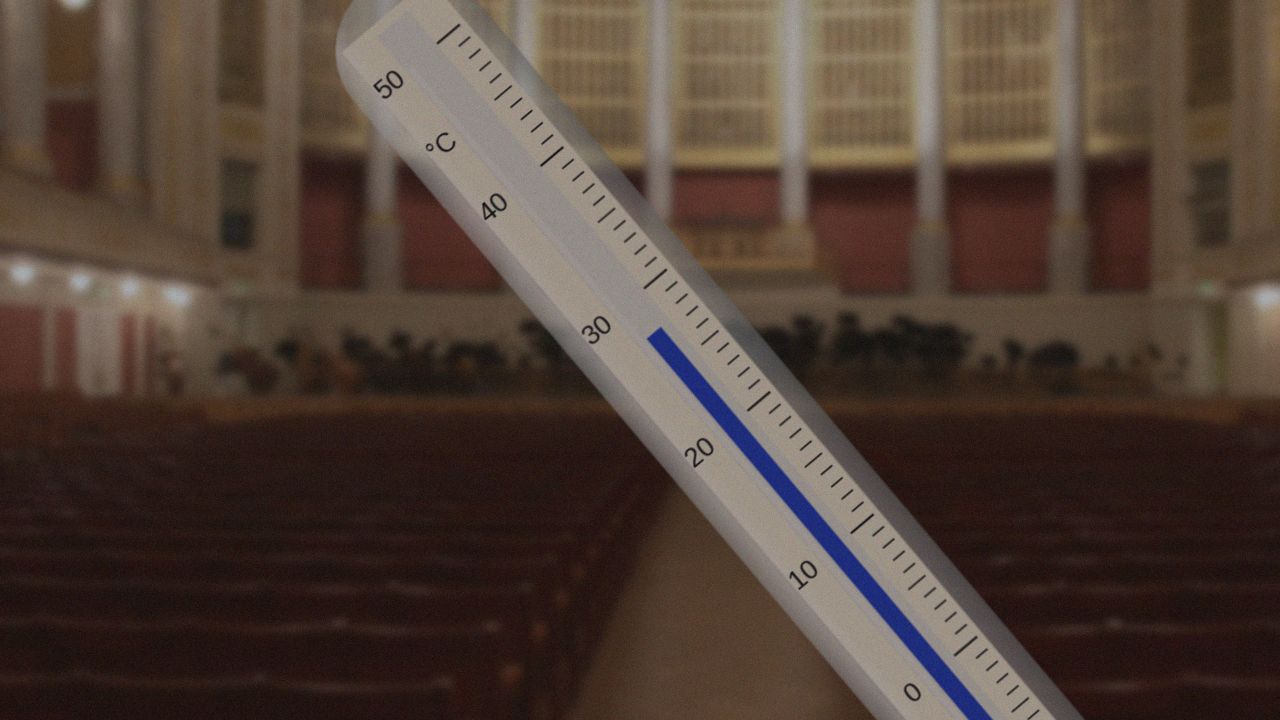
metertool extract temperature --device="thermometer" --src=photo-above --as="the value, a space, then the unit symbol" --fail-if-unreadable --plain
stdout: 27.5 °C
